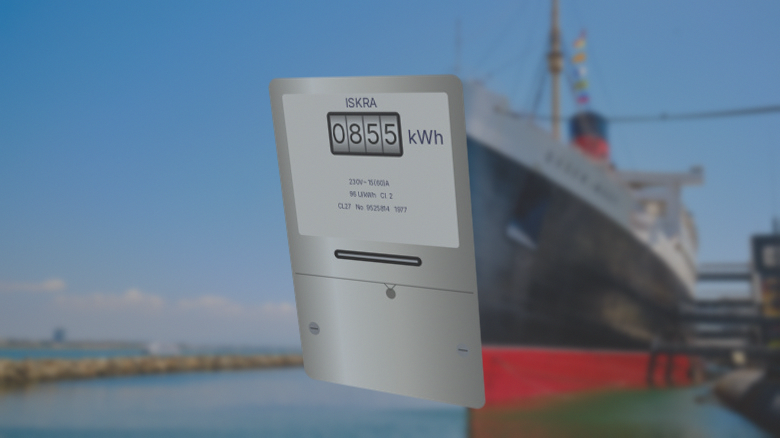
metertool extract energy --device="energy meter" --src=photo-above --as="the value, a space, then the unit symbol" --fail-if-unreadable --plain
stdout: 855 kWh
